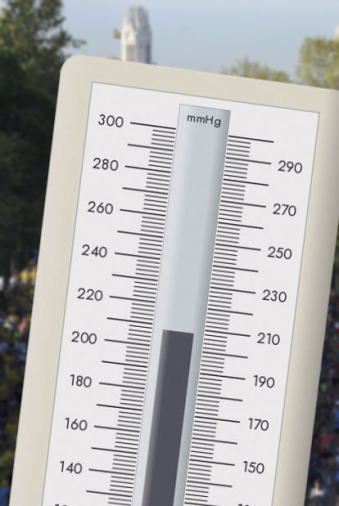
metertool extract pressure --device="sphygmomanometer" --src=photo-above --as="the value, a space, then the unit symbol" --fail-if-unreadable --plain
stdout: 208 mmHg
